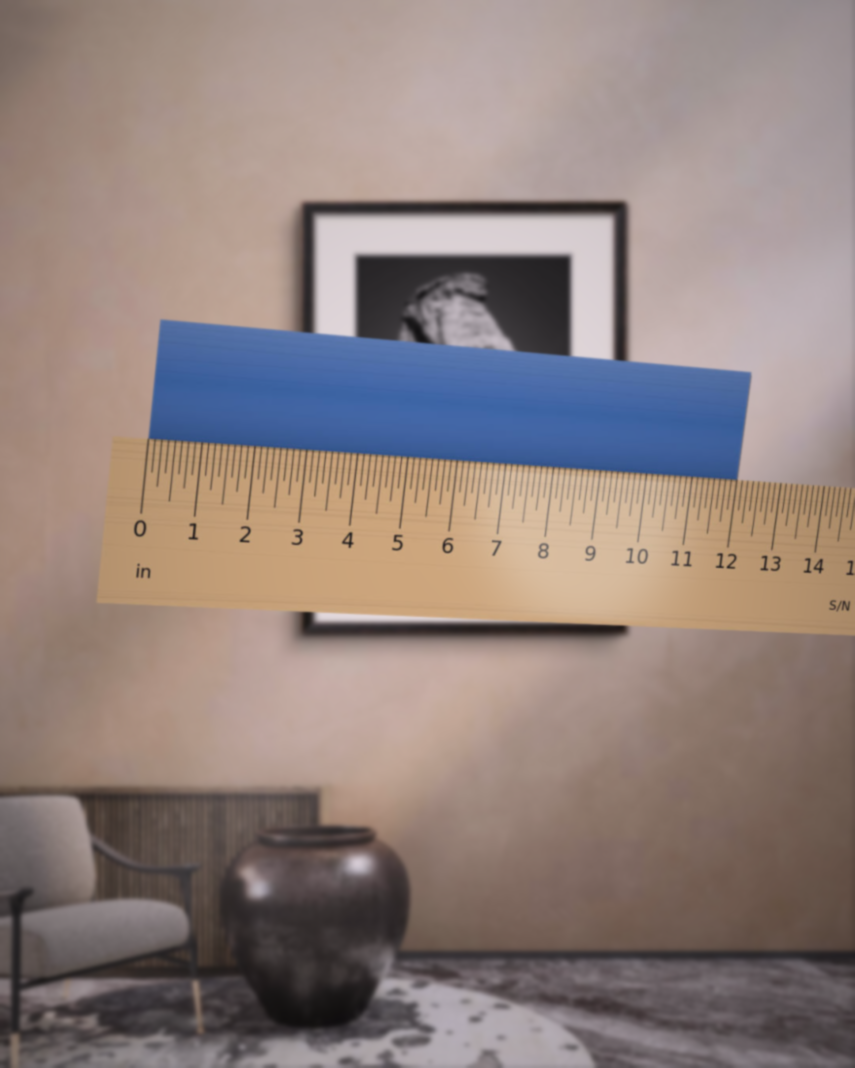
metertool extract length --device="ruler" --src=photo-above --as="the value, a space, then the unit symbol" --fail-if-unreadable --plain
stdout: 12 in
